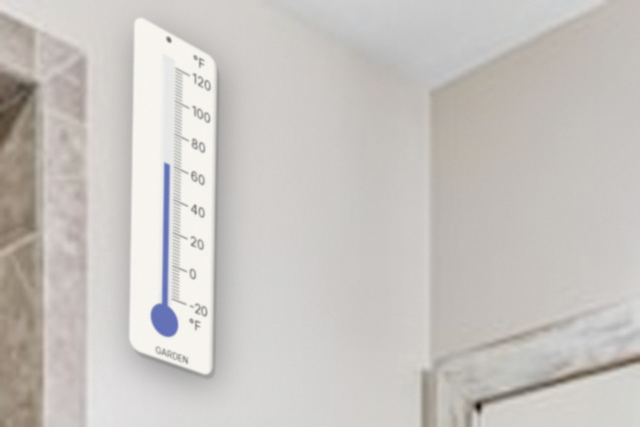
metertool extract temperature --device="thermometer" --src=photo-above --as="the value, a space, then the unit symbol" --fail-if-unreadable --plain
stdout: 60 °F
